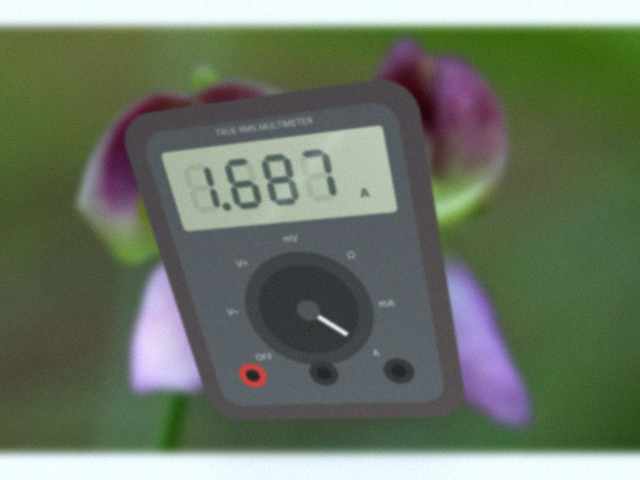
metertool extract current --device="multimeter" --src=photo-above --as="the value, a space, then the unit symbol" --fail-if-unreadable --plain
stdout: 1.687 A
